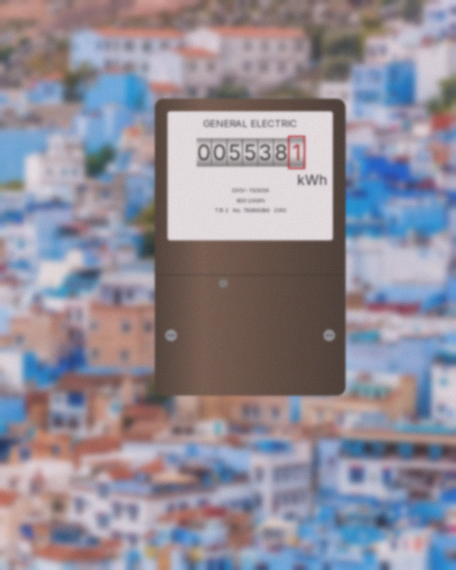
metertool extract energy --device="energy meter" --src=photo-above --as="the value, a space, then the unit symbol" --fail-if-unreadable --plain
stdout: 5538.1 kWh
